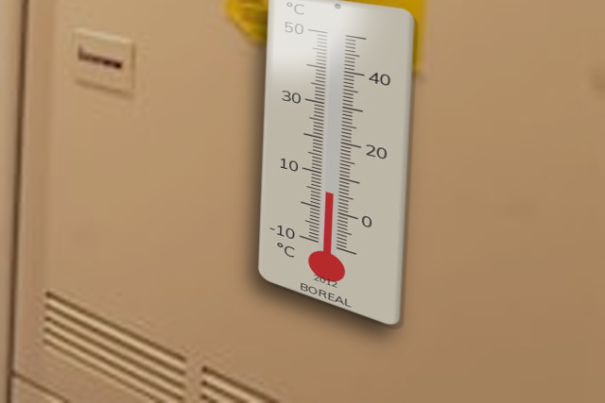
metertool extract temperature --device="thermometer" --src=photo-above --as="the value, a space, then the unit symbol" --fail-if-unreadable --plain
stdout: 5 °C
